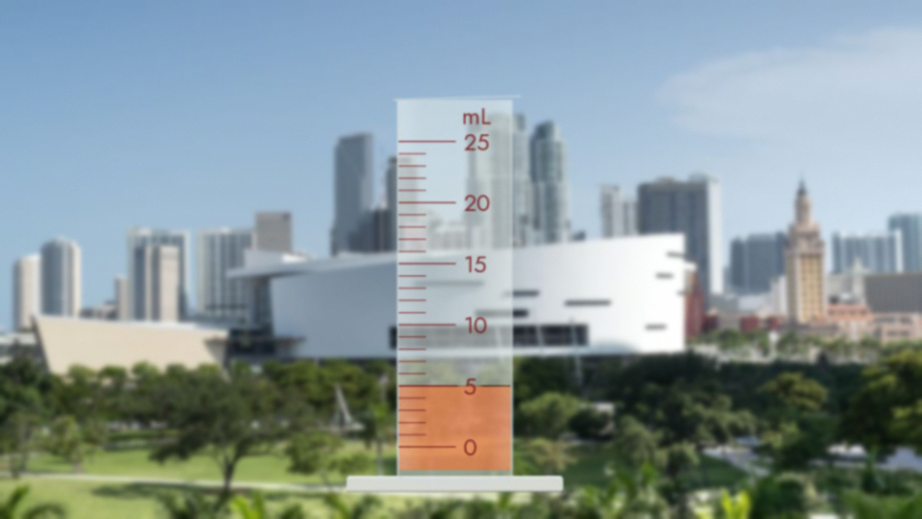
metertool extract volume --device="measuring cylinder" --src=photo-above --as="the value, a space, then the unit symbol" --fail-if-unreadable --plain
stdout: 5 mL
